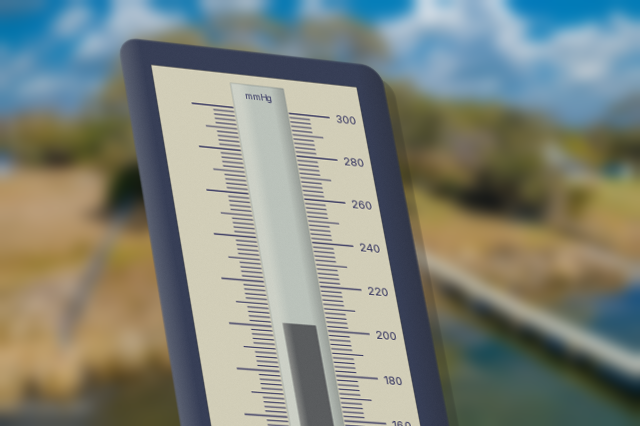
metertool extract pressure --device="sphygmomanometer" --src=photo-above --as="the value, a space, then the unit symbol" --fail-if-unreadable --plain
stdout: 202 mmHg
